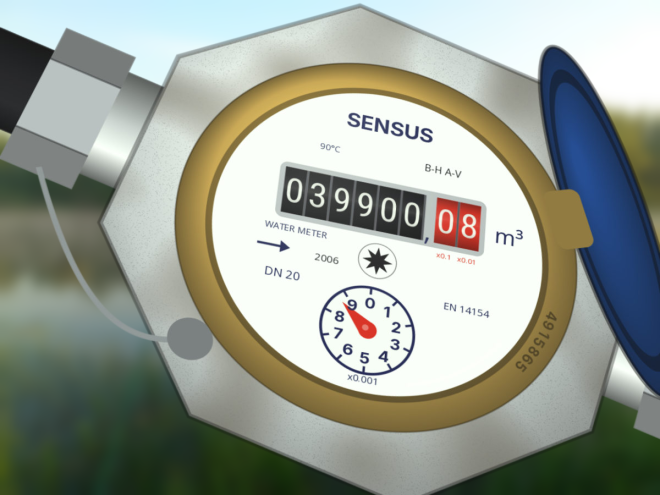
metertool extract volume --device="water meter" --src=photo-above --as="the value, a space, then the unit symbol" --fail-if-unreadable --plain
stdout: 39900.088 m³
